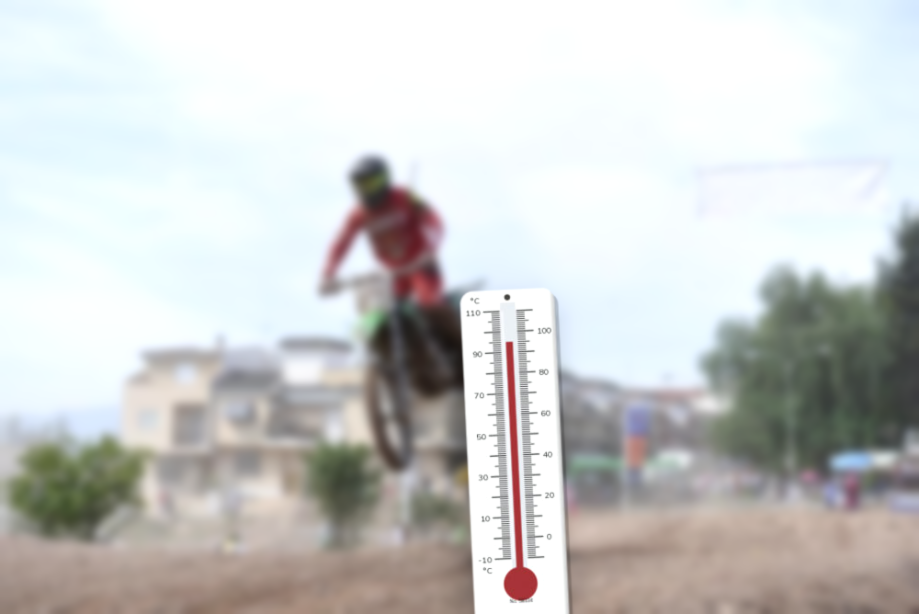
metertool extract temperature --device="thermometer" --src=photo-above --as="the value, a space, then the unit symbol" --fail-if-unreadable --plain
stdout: 95 °C
